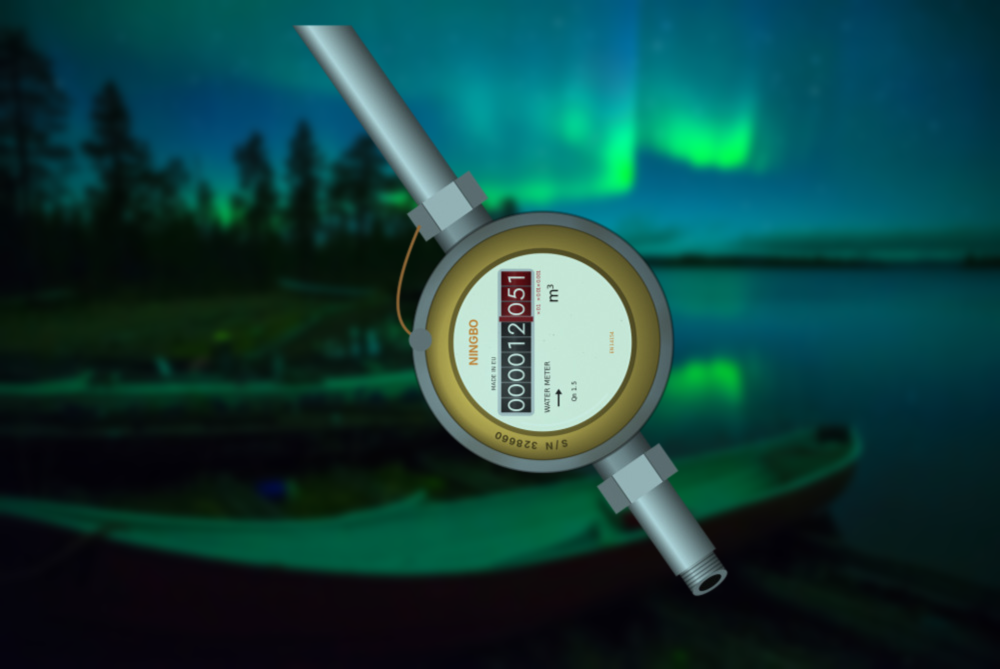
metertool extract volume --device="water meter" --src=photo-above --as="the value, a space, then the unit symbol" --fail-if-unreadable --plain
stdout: 12.051 m³
